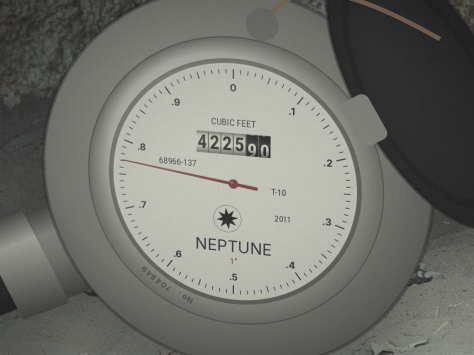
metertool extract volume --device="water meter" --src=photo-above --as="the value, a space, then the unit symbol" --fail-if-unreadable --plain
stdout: 422589.77 ft³
